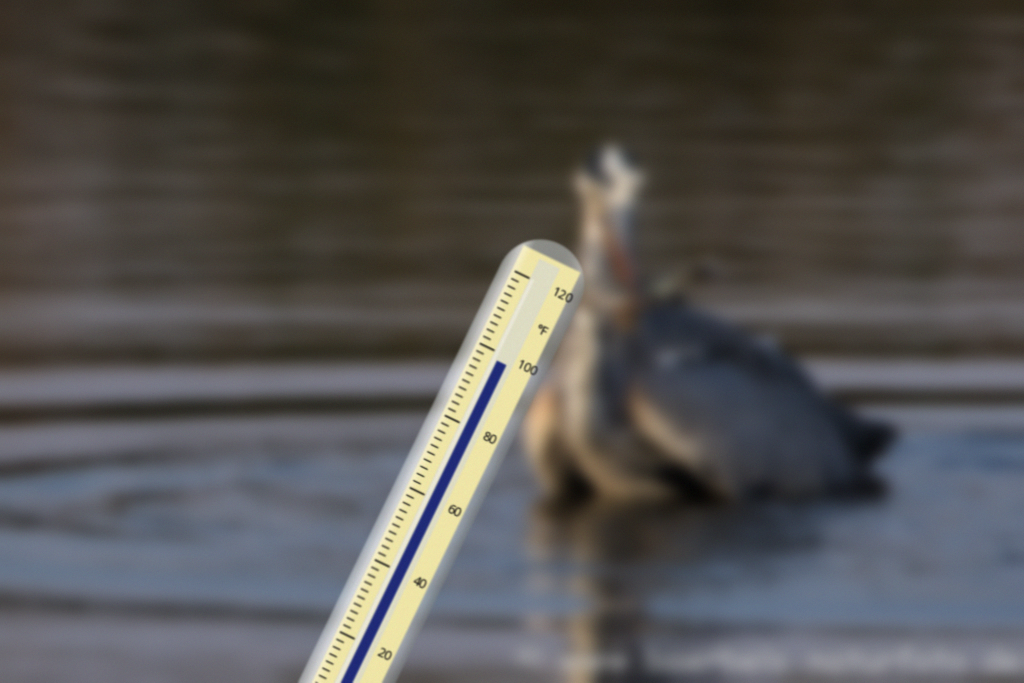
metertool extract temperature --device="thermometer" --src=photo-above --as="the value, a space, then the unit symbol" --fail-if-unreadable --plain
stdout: 98 °F
